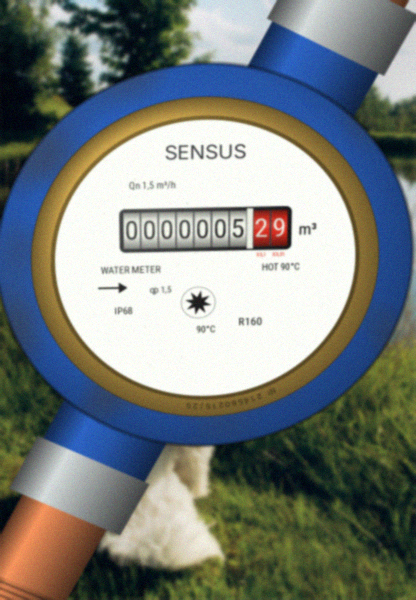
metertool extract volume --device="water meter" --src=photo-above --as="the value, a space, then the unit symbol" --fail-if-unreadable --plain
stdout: 5.29 m³
